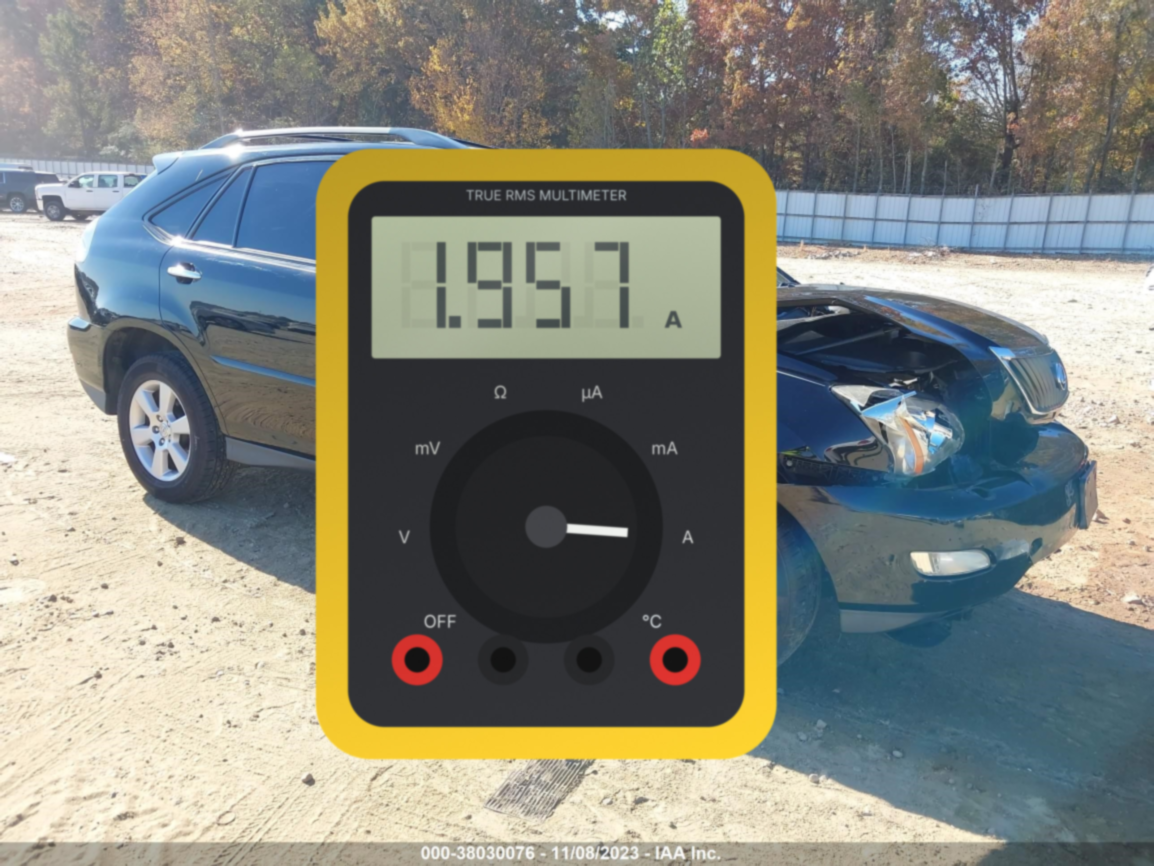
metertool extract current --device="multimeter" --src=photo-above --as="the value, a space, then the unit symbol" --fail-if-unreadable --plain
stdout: 1.957 A
